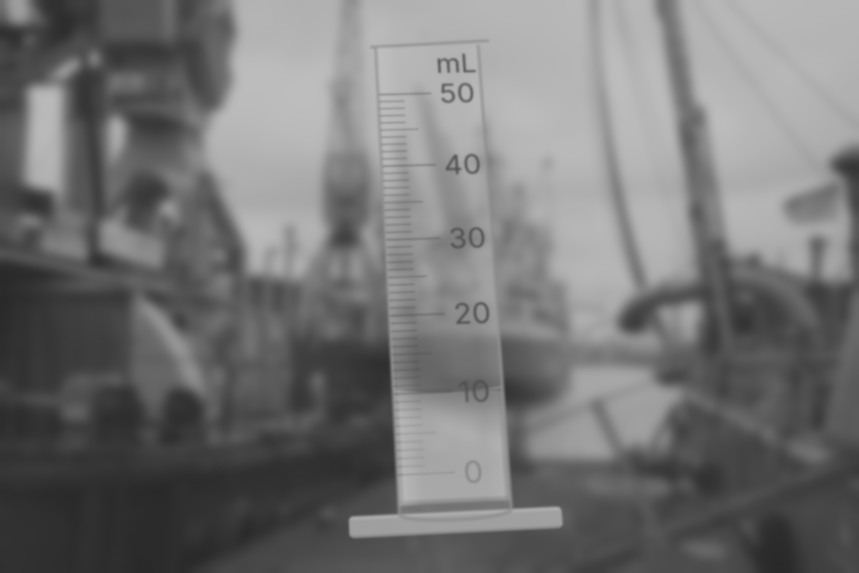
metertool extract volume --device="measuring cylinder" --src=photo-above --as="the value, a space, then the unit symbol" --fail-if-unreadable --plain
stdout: 10 mL
